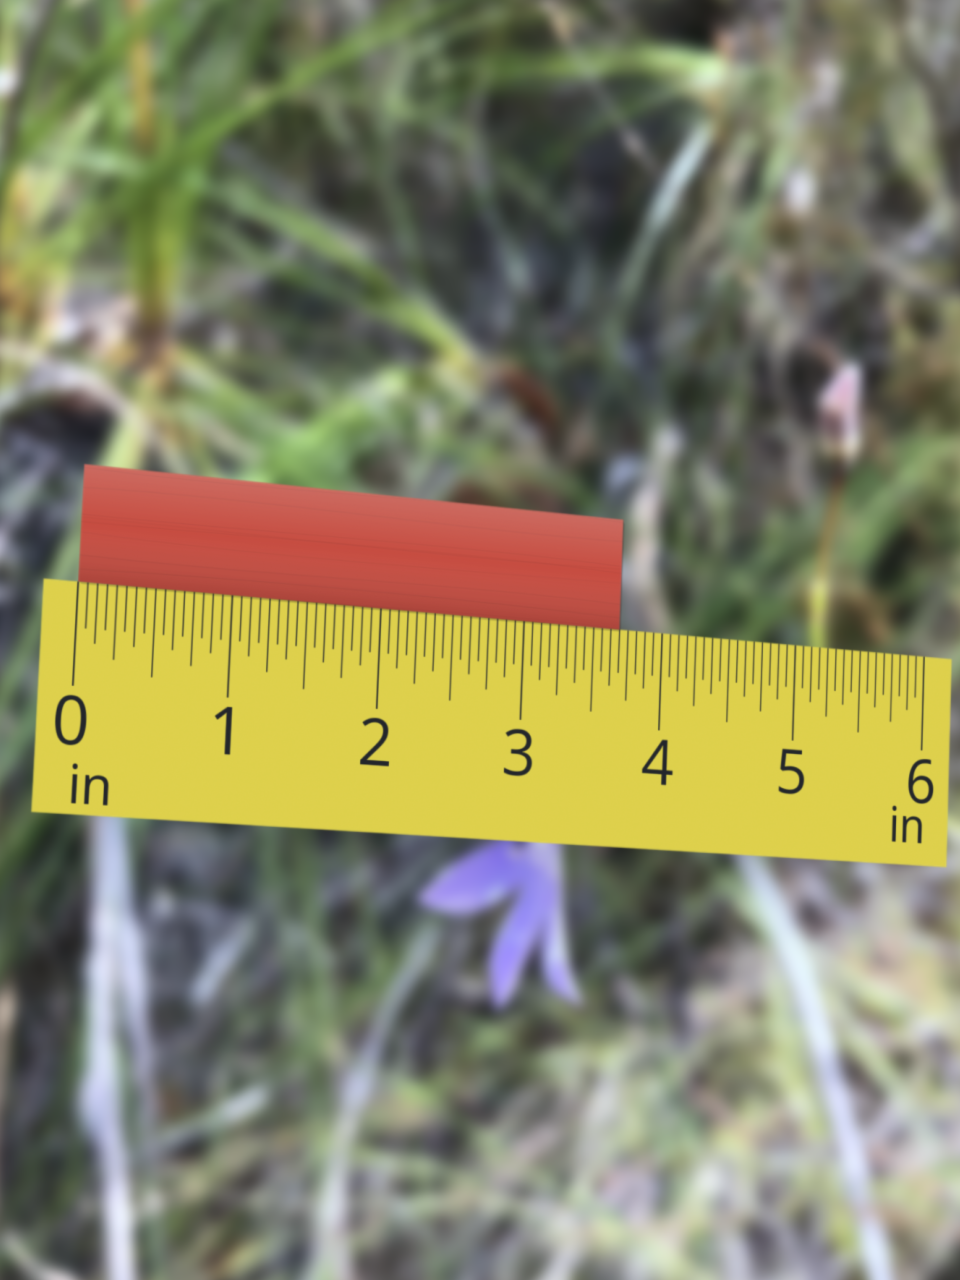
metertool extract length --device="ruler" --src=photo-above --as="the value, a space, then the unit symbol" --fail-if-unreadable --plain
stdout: 3.6875 in
